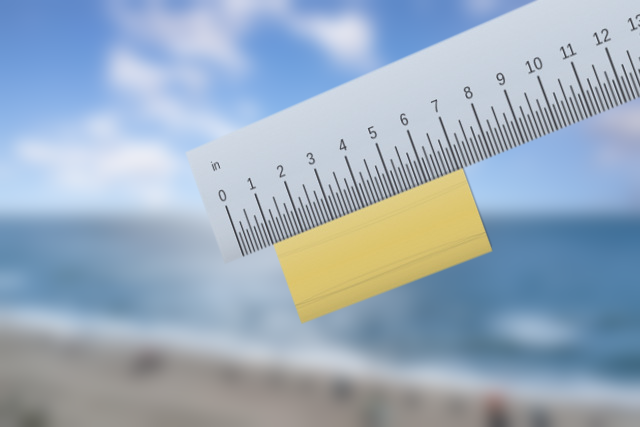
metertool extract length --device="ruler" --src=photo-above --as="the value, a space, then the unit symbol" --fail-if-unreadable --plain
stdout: 6.125 in
